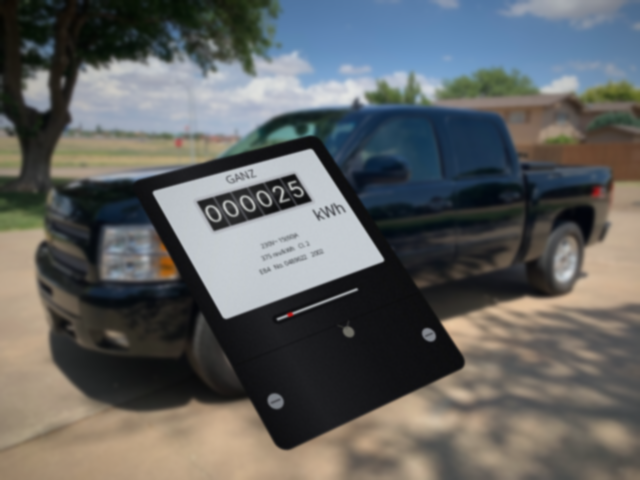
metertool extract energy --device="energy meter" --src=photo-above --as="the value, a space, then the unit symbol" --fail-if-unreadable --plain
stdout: 25 kWh
